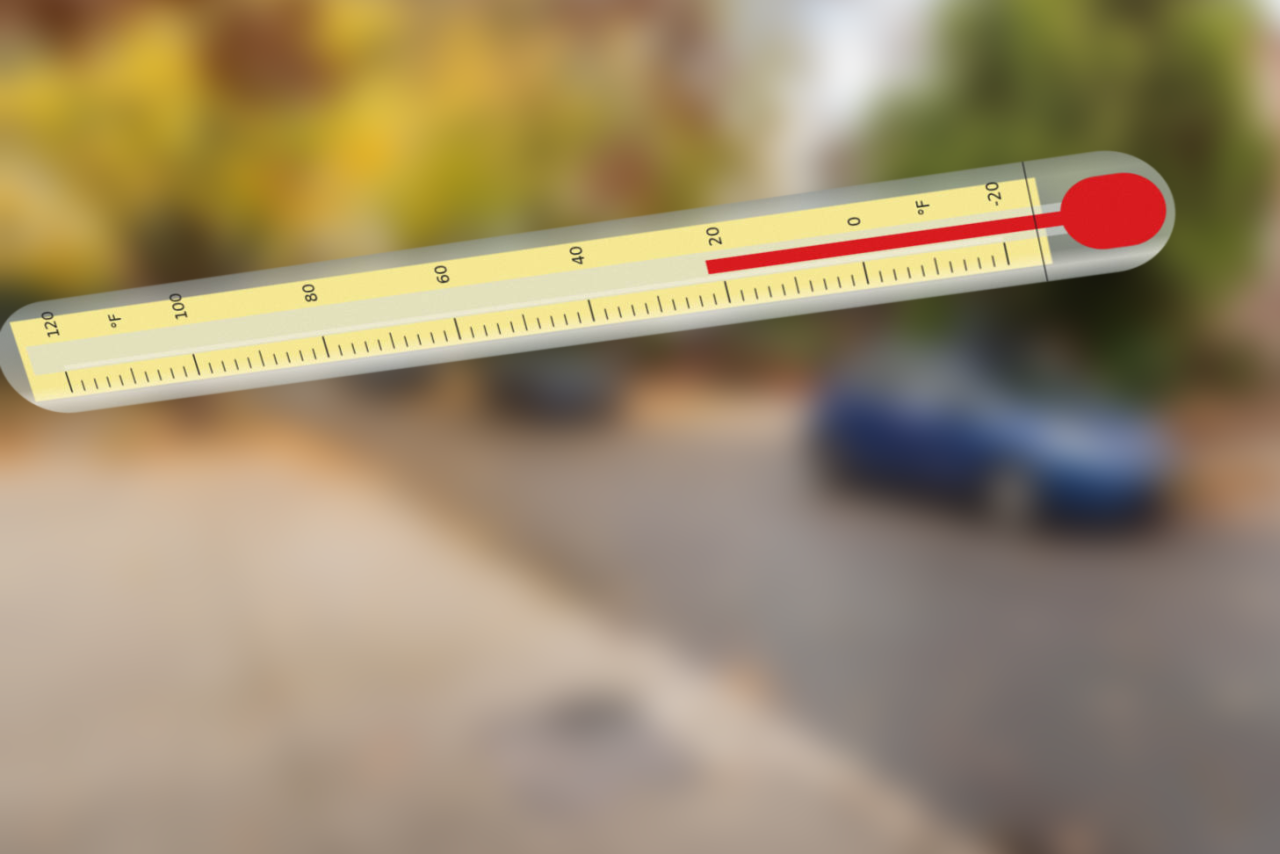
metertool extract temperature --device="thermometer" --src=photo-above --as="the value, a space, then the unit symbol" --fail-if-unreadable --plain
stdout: 22 °F
